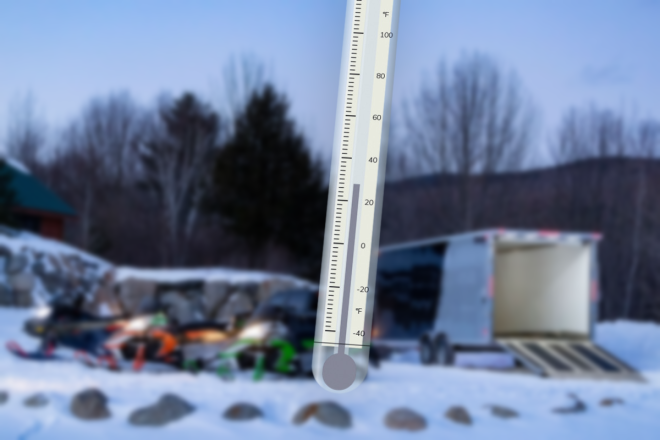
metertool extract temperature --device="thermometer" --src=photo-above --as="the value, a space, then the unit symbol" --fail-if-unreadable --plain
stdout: 28 °F
